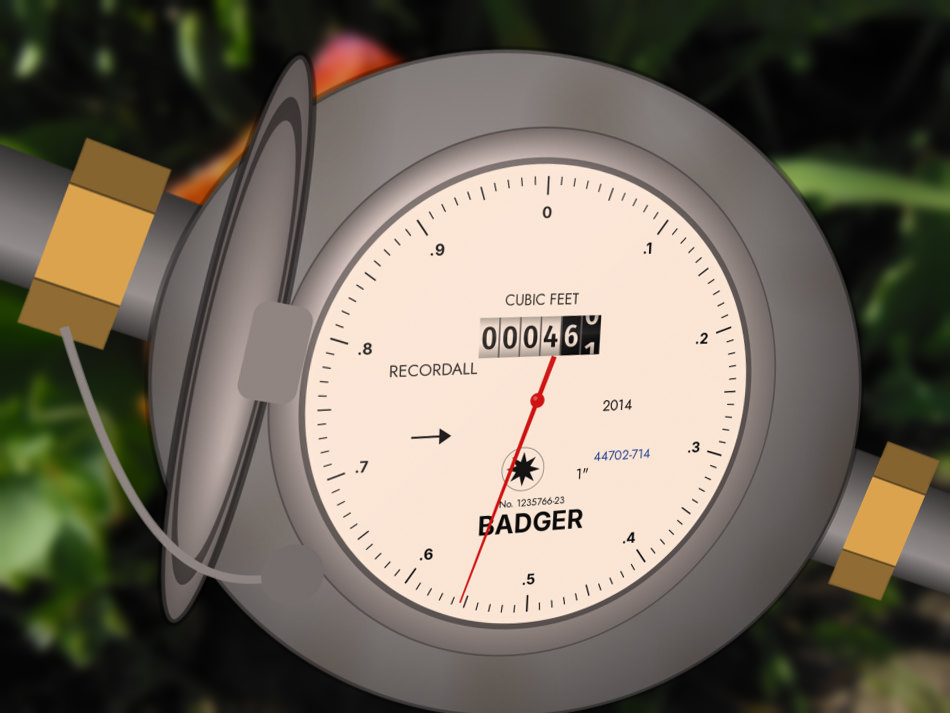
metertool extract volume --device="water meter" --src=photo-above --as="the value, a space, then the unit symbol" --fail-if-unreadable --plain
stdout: 460.55 ft³
